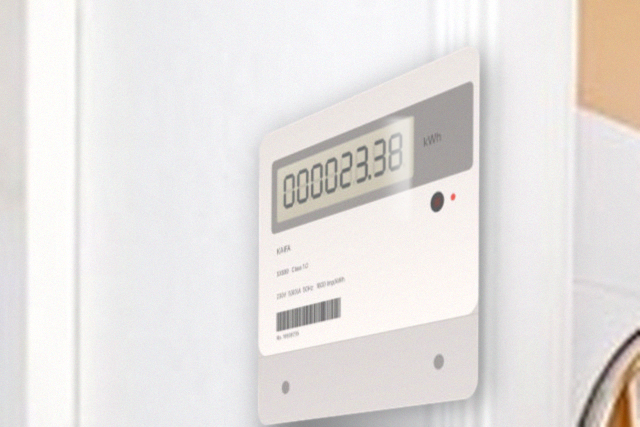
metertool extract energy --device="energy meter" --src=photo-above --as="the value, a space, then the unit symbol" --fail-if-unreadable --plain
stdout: 23.38 kWh
